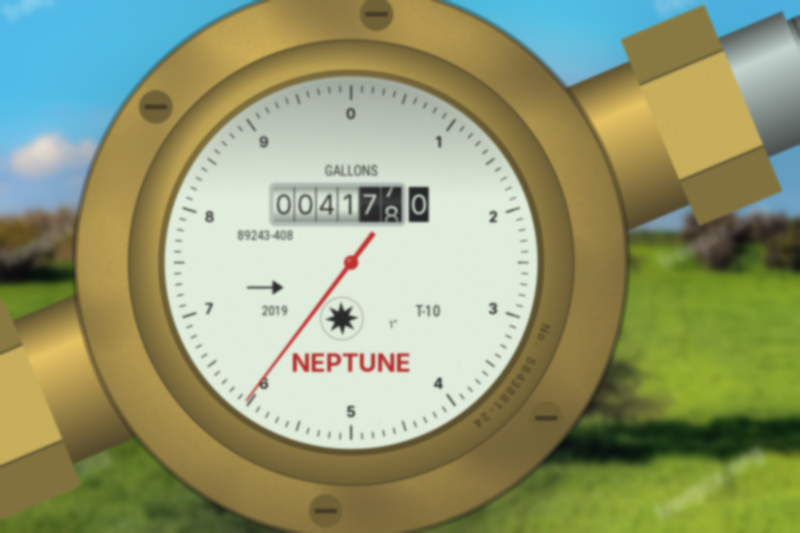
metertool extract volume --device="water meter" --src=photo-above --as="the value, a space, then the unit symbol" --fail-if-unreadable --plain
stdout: 41776.0 gal
